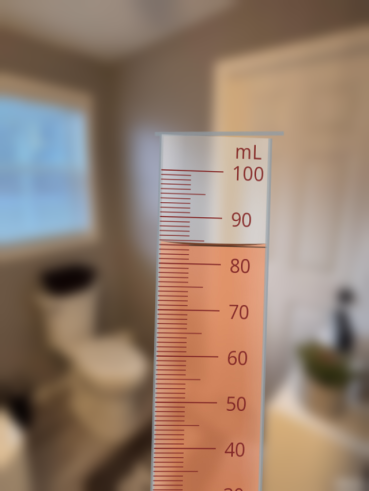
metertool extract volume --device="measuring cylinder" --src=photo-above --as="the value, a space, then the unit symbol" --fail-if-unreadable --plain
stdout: 84 mL
